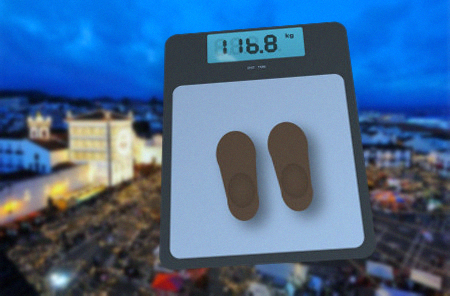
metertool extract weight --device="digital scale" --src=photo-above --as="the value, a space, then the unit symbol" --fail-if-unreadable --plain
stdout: 116.8 kg
